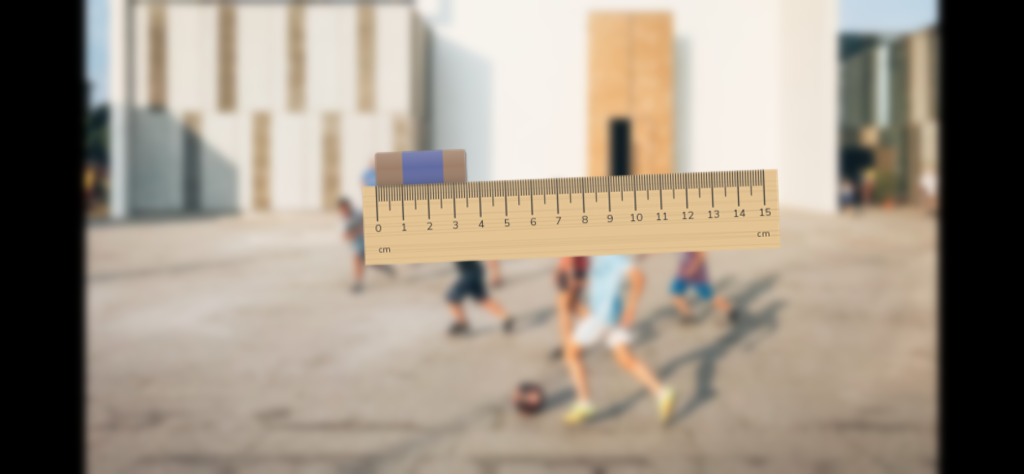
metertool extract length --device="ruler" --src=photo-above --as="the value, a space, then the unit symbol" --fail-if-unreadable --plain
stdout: 3.5 cm
